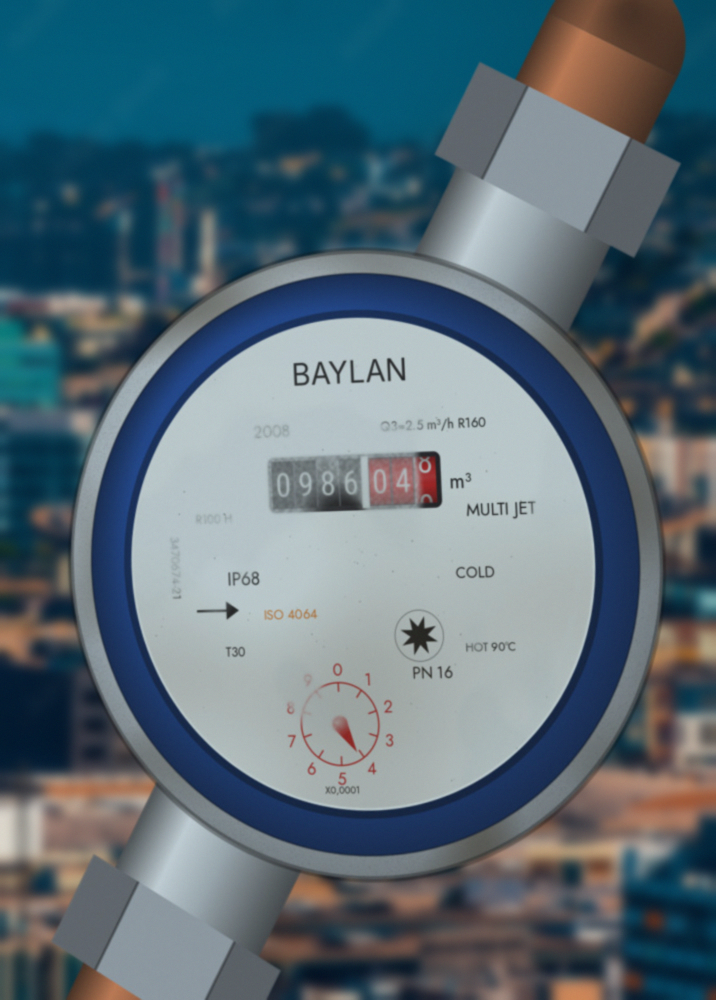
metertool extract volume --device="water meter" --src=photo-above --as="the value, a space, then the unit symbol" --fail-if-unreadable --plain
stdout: 986.0484 m³
